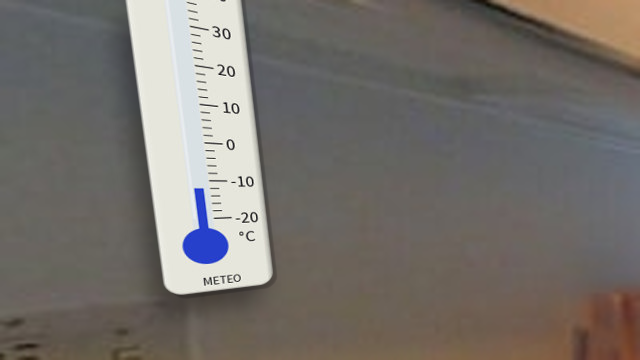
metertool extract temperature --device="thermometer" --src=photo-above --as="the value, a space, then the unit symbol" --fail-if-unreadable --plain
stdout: -12 °C
